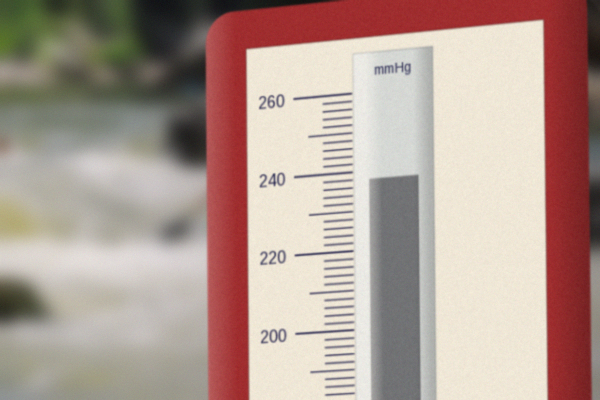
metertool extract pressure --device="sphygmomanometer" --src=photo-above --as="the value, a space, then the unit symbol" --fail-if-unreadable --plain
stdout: 238 mmHg
